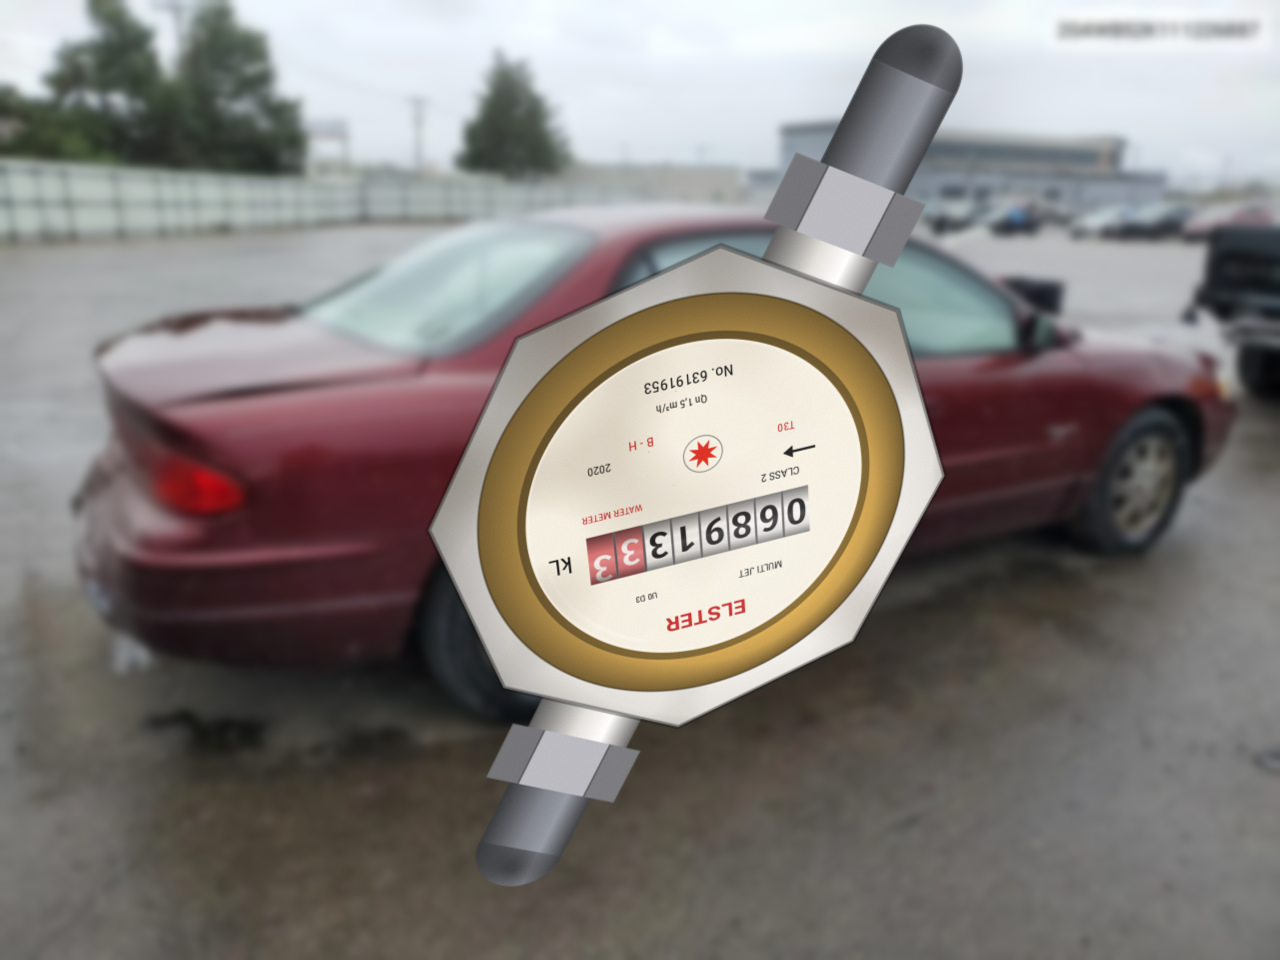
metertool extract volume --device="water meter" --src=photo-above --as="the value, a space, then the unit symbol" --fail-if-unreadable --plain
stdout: 68913.33 kL
